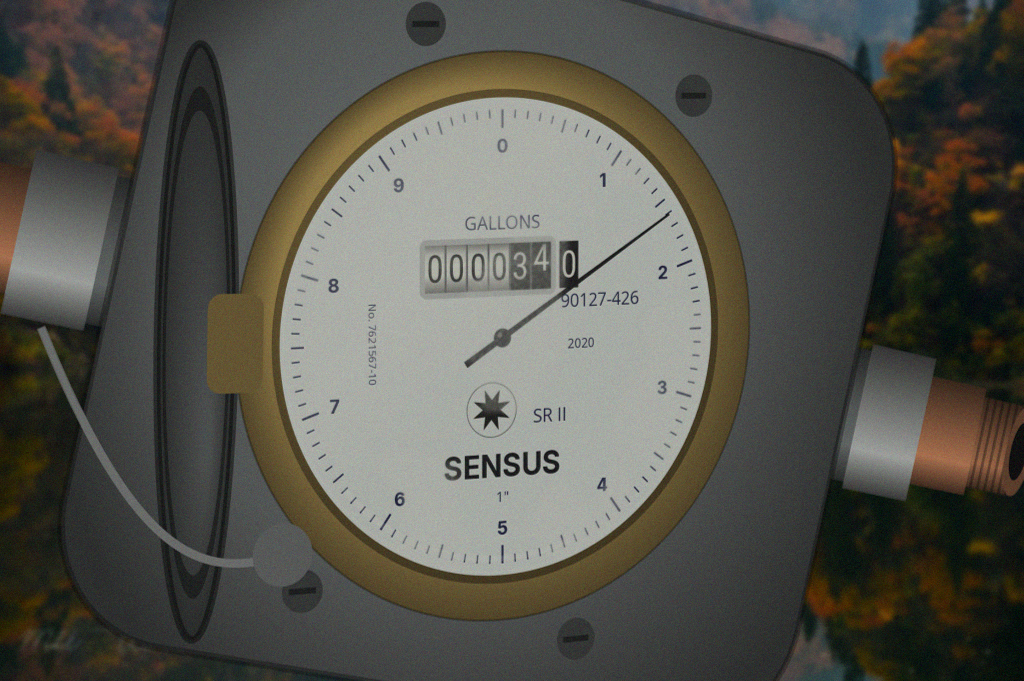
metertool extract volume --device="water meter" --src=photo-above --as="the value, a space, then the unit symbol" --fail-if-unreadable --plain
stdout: 341.6 gal
